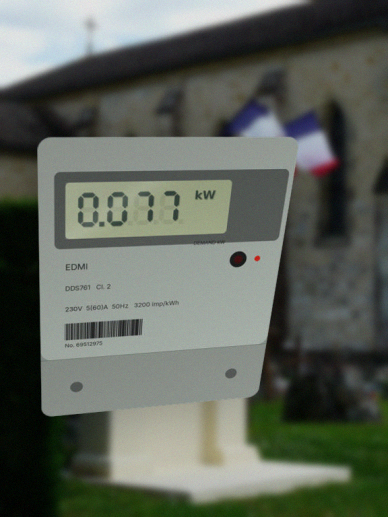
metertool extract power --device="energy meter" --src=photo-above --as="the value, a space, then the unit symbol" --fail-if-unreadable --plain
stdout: 0.077 kW
